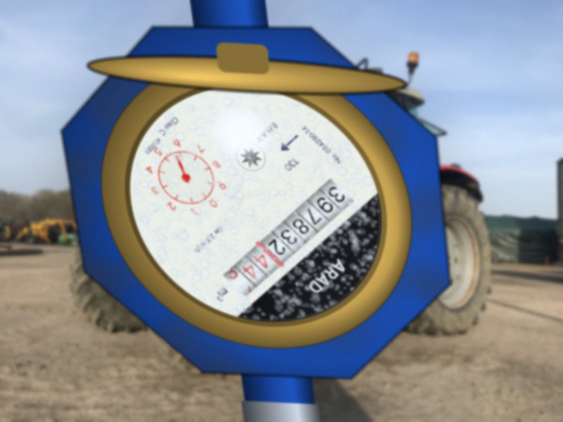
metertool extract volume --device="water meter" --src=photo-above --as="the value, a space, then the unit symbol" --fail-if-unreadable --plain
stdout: 397832.4475 m³
